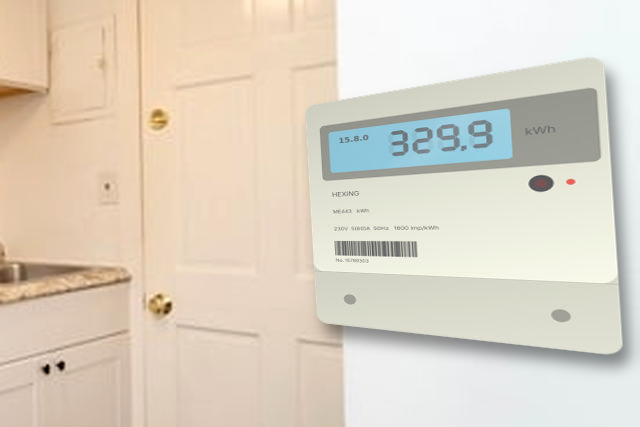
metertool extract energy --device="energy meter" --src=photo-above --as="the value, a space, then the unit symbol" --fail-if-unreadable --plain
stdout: 329.9 kWh
